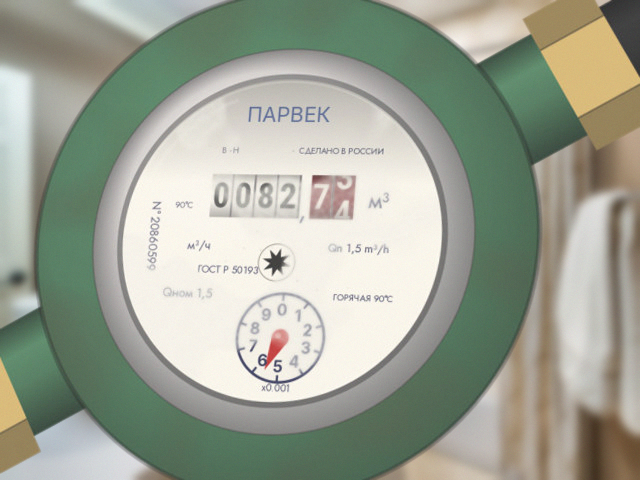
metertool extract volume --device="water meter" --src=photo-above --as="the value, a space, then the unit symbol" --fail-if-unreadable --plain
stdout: 82.735 m³
